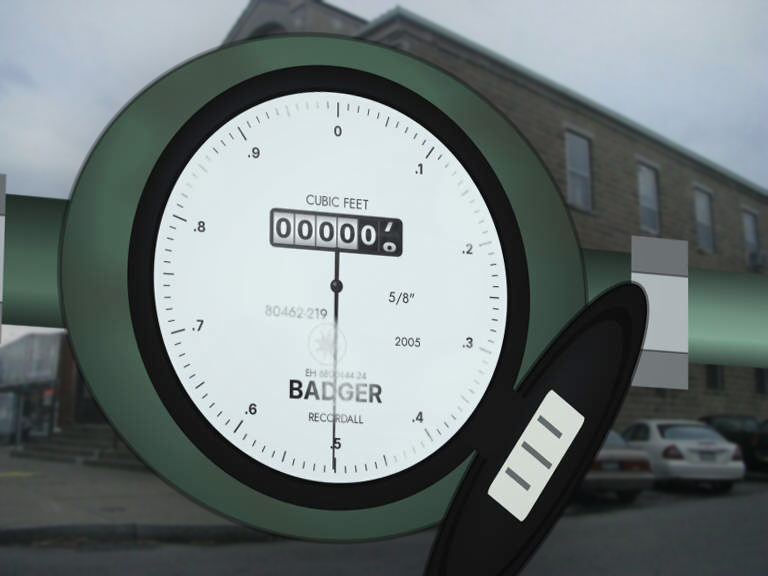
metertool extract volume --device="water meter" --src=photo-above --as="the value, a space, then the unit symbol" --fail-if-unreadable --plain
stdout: 7.50 ft³
